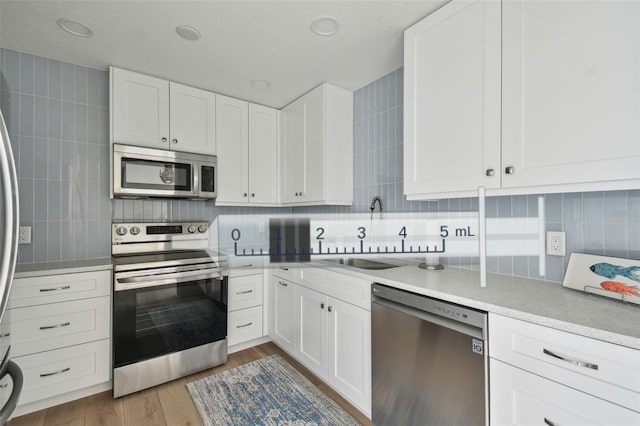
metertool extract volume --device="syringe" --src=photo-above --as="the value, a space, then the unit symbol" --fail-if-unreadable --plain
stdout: 0.8 mL
